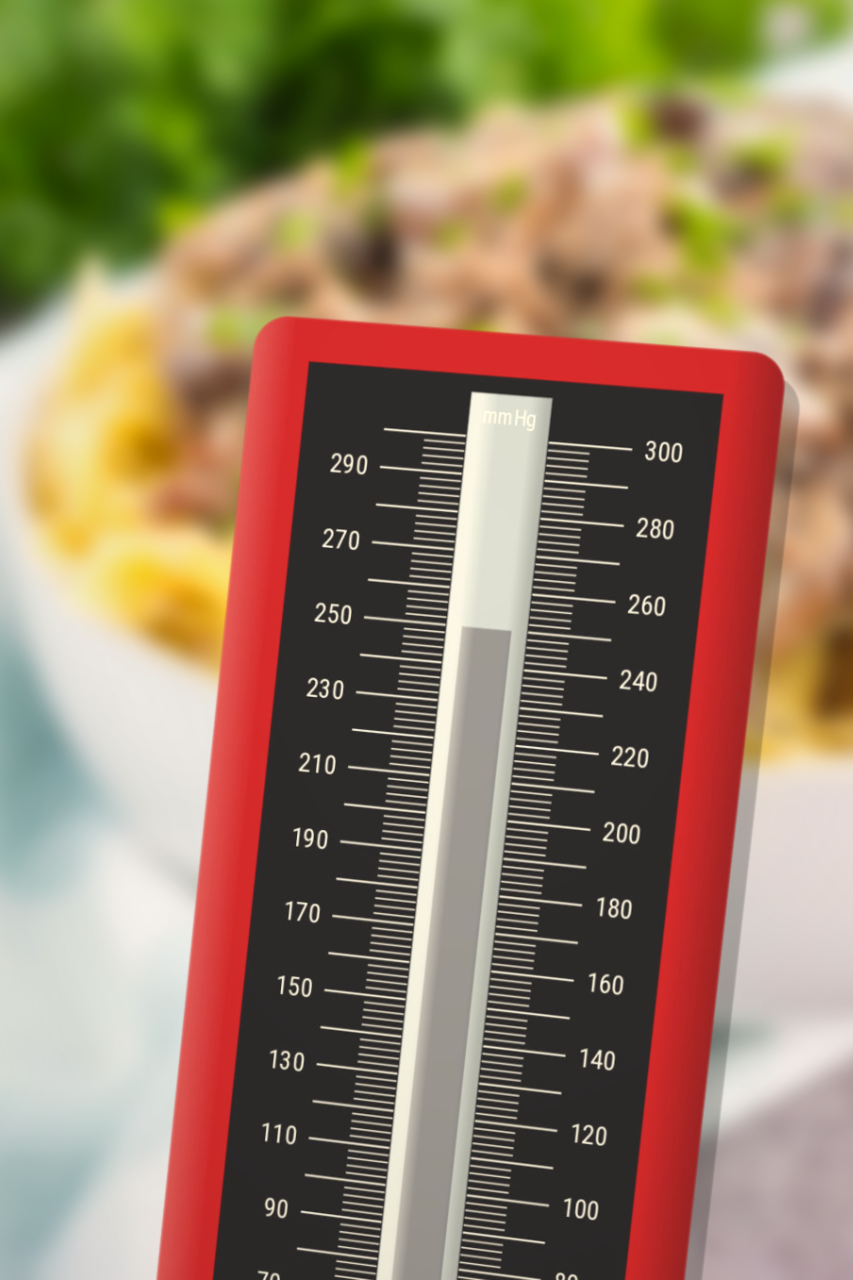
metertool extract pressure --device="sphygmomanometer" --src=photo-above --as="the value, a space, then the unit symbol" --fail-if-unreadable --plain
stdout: 250 mmHg
